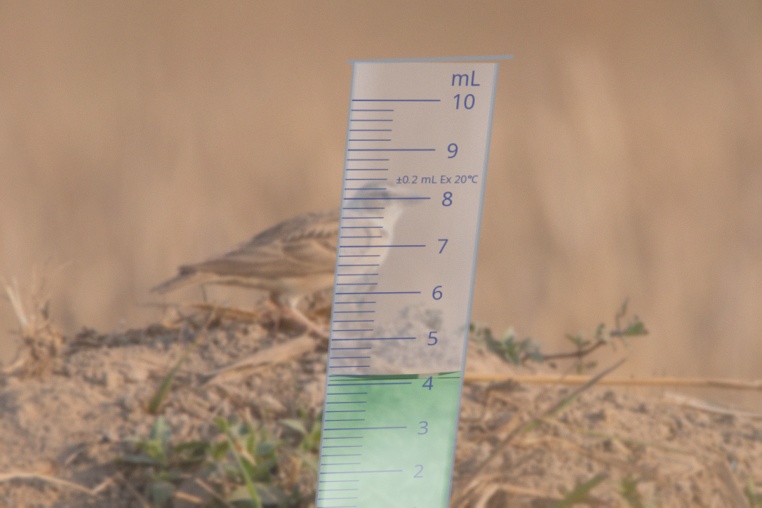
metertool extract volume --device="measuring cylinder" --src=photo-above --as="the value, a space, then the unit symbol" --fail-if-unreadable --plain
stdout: 4.1 mL
